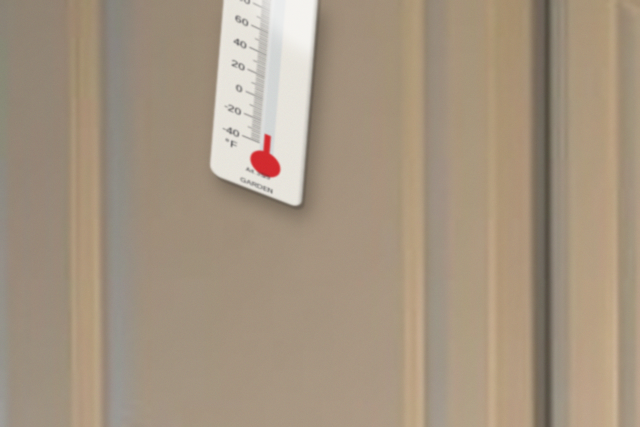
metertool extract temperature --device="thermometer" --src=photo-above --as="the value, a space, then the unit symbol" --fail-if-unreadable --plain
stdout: -30 °F
